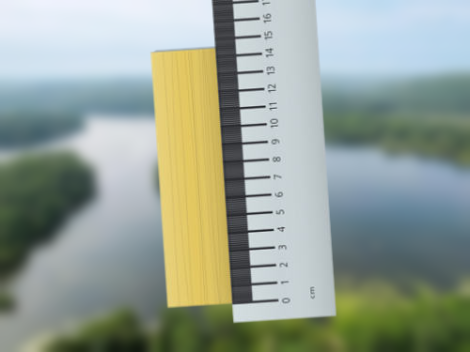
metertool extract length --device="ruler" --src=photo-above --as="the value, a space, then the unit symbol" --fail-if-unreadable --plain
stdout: 14.5 cm
